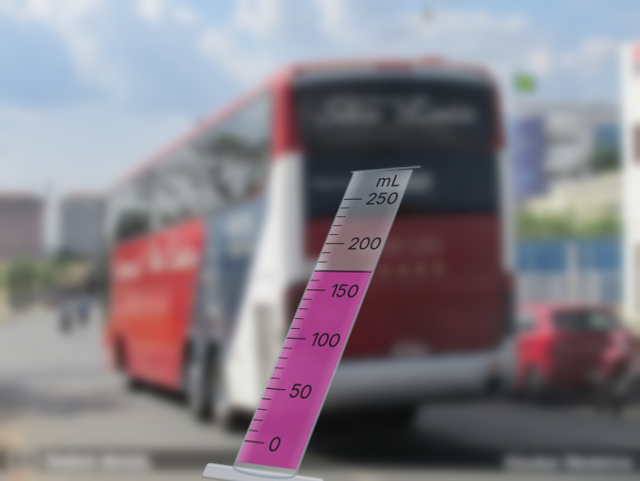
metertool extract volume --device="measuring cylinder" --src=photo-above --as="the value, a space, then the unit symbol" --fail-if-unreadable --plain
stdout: 170 mL
